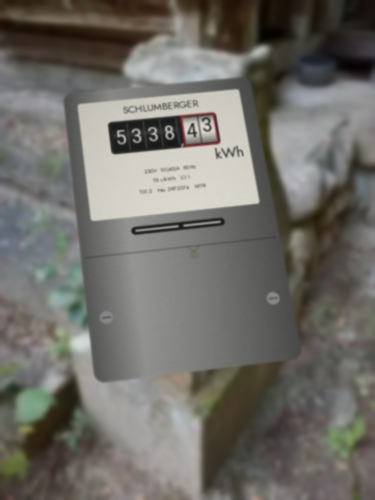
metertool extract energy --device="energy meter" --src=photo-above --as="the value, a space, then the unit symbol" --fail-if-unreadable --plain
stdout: 5338.43 kWh
